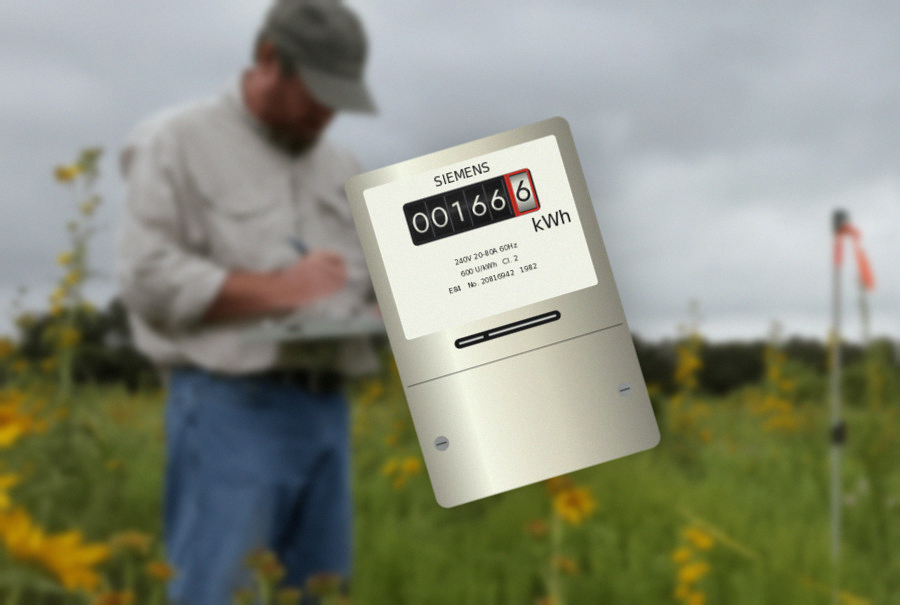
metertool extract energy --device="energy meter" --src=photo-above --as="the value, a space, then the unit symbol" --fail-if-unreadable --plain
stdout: 166.6 kWh
